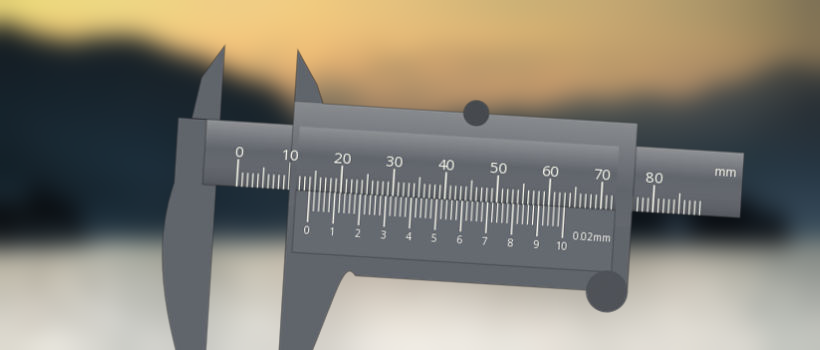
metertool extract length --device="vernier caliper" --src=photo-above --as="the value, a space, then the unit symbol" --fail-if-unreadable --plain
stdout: 14.0 mm
